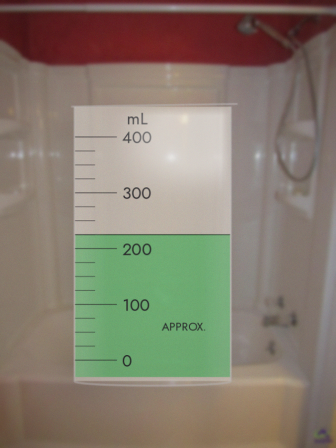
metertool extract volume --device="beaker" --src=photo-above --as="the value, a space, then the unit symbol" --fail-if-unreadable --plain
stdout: 225 mL
